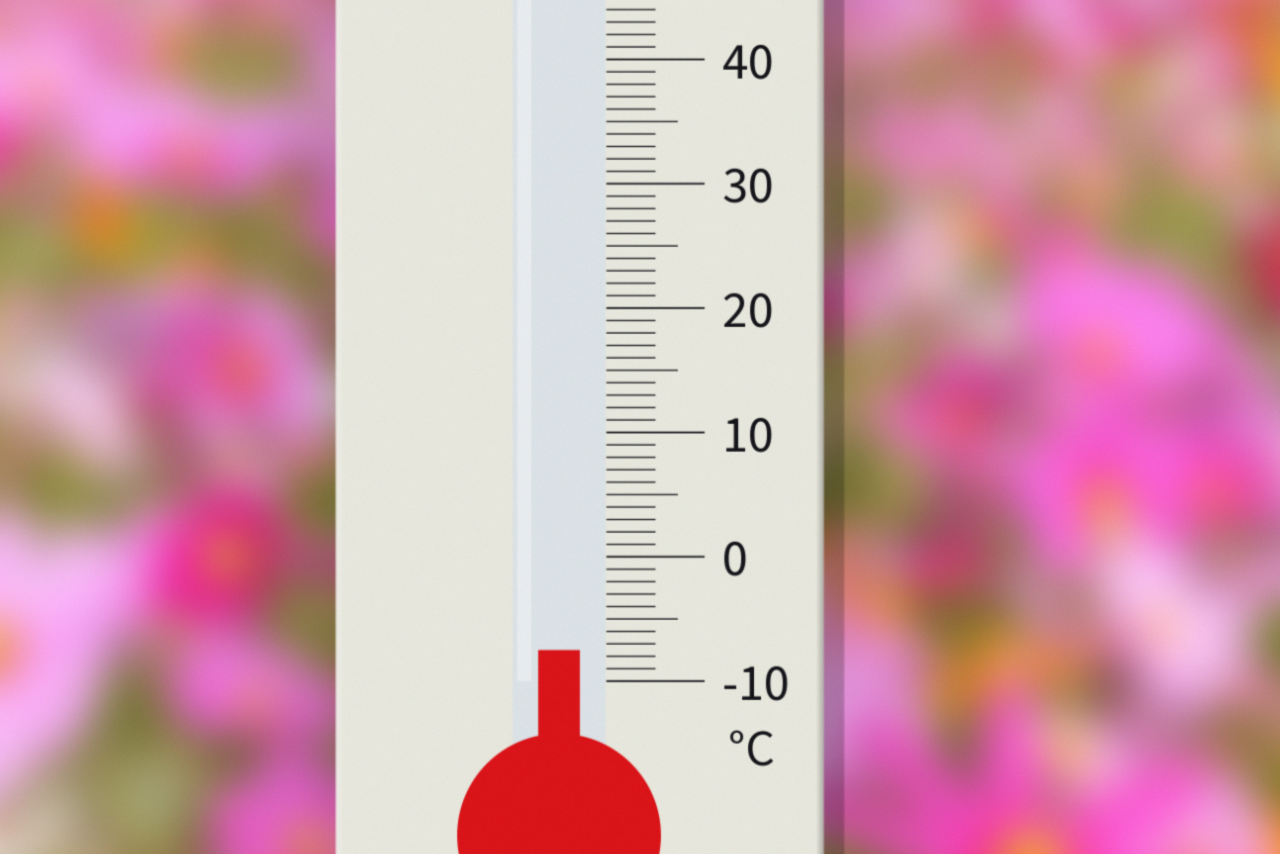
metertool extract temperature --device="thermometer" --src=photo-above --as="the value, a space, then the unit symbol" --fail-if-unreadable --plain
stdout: -7.5 °C
